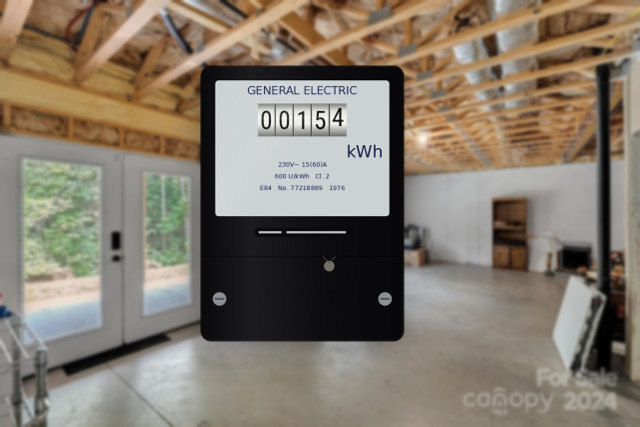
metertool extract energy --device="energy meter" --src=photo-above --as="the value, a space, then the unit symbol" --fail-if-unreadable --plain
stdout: 154 kWh
